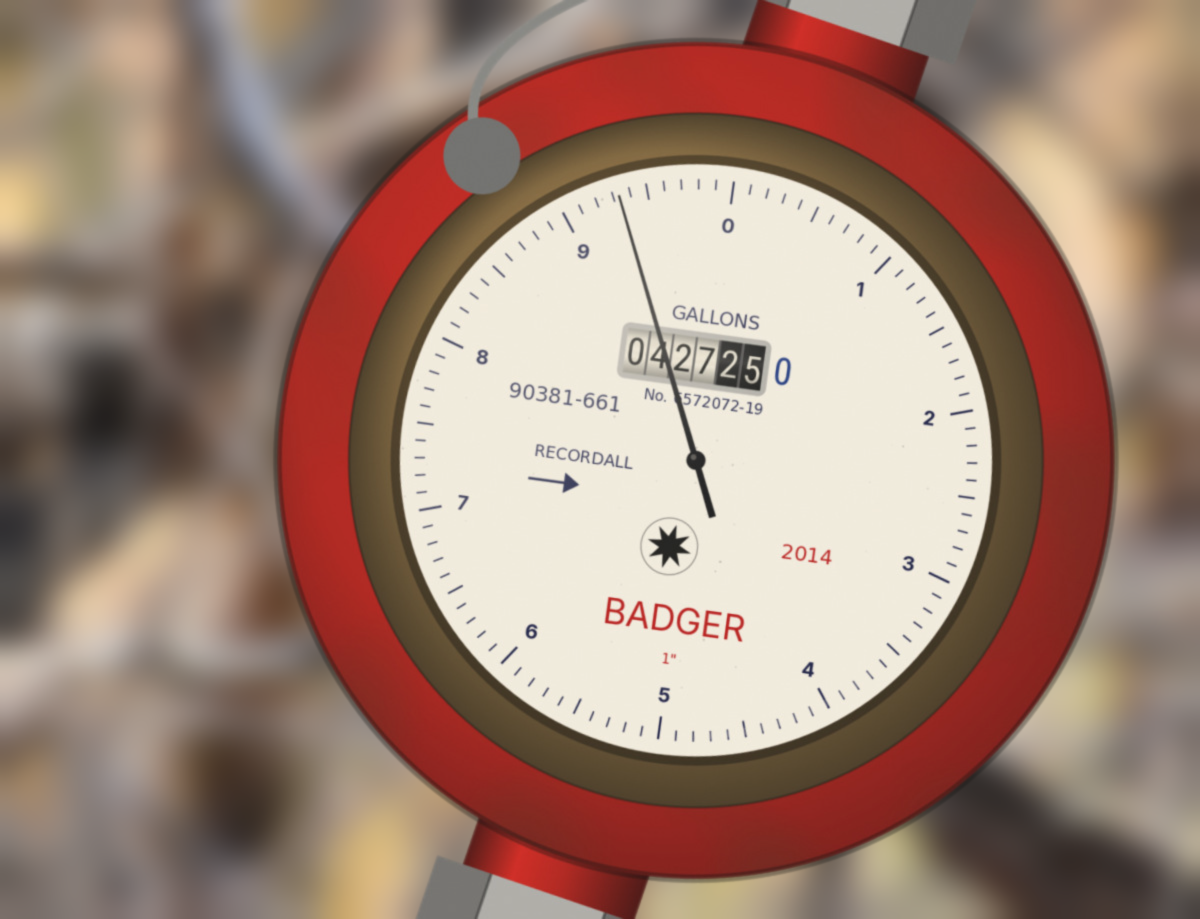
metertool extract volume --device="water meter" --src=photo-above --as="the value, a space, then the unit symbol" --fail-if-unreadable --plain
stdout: 427249.3 gal
